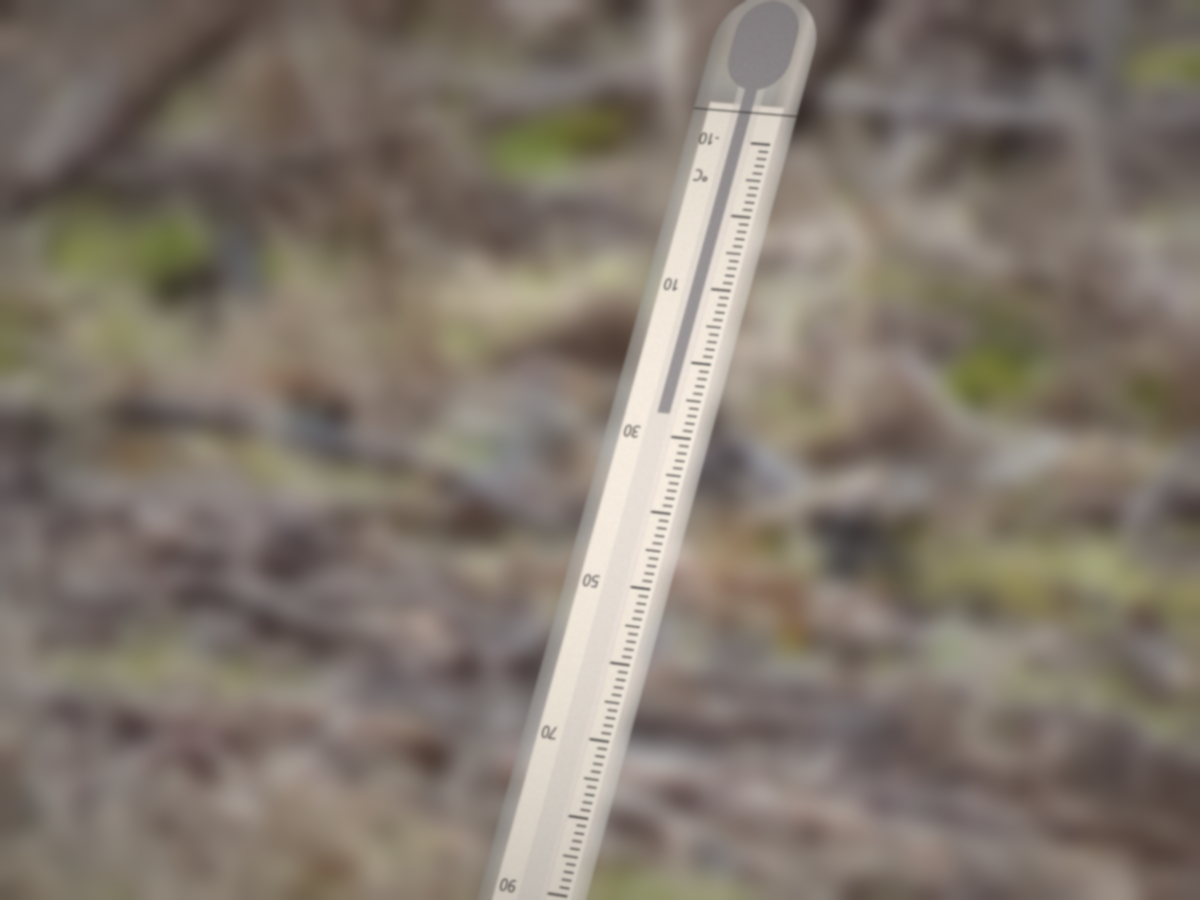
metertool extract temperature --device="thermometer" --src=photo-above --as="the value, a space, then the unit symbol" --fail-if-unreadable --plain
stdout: 27 °C
